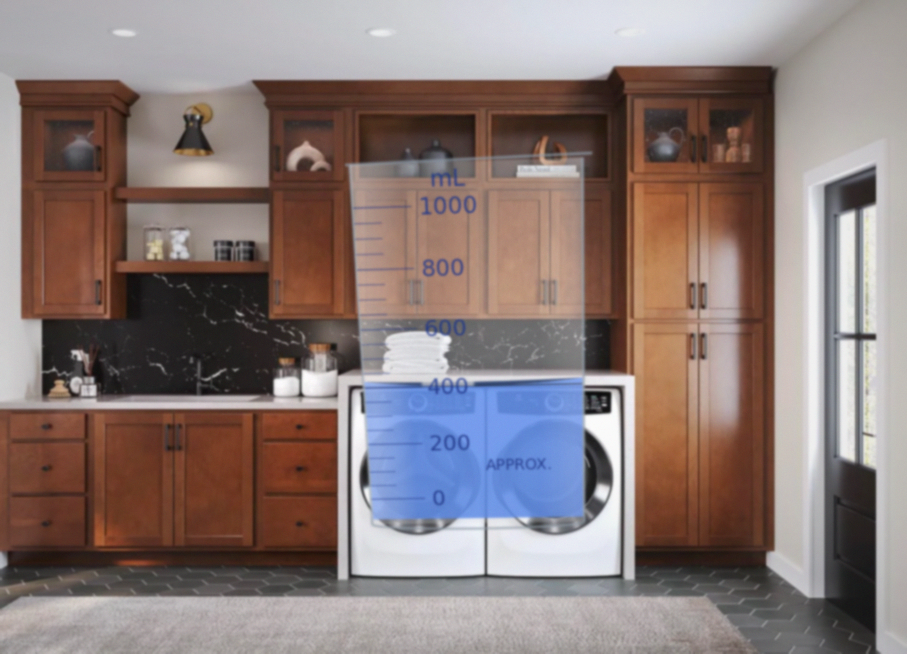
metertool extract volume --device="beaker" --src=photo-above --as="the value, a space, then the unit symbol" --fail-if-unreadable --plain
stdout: 400 mL
